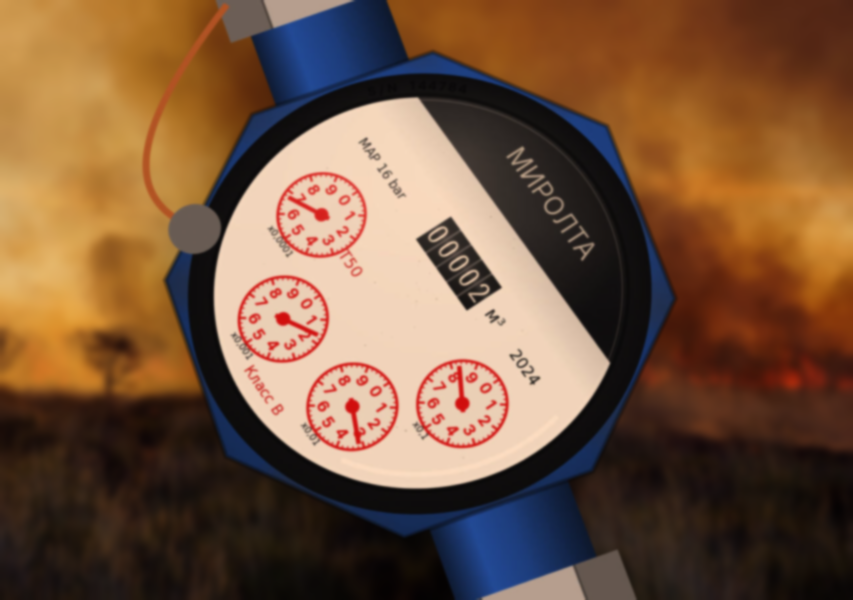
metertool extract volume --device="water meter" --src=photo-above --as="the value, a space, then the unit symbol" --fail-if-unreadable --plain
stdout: 2.8316 m³
